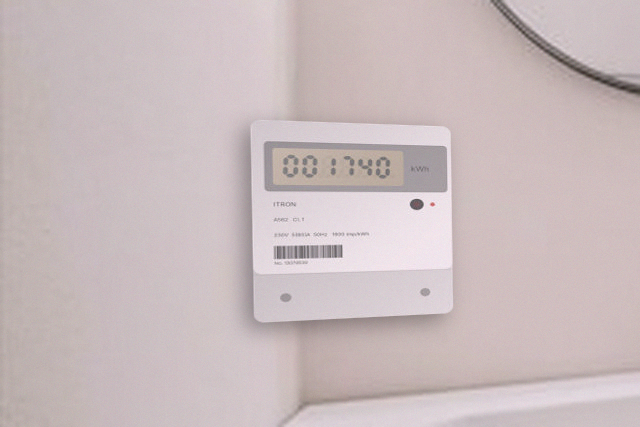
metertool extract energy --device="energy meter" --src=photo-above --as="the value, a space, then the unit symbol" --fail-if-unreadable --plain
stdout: 1740 kWh
